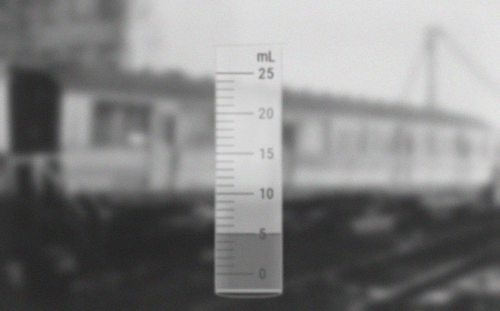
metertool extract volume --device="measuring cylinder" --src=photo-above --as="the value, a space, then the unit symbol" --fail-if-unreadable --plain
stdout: 5 mL
